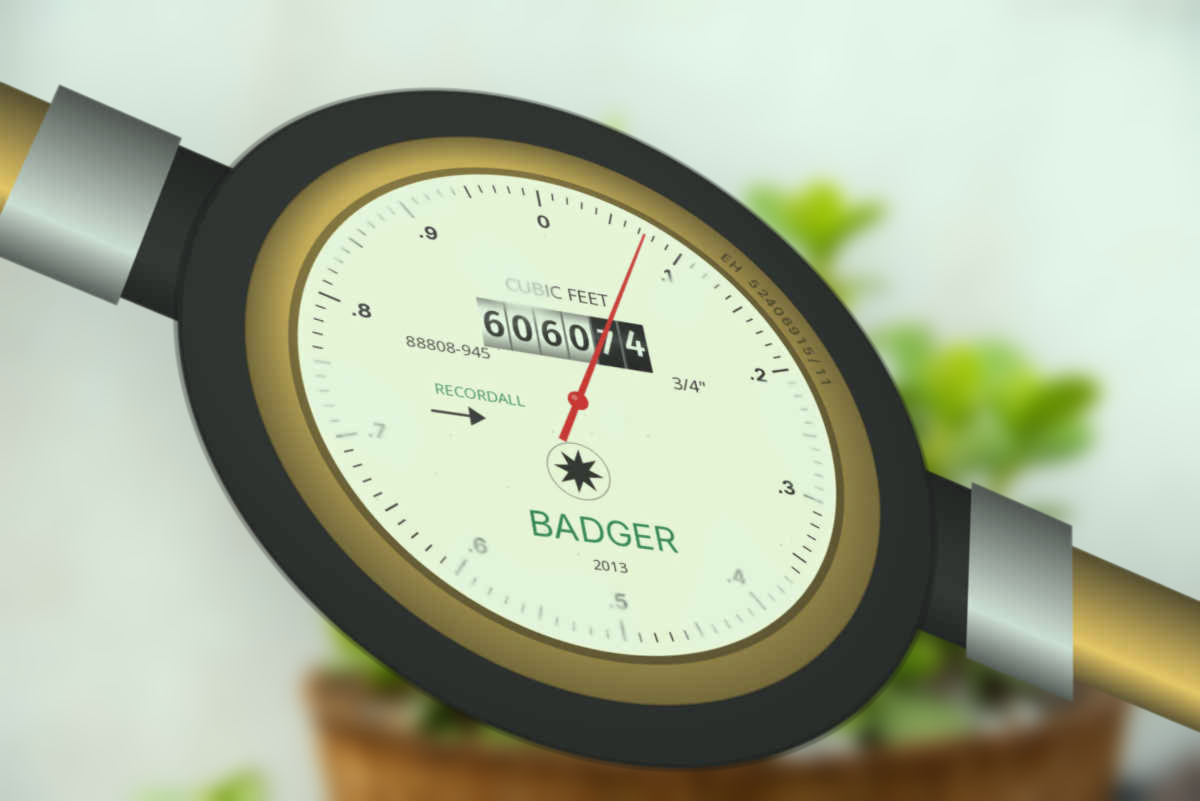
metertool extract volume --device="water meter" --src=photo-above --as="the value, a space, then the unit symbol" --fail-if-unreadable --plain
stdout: 606074.07 ft³
